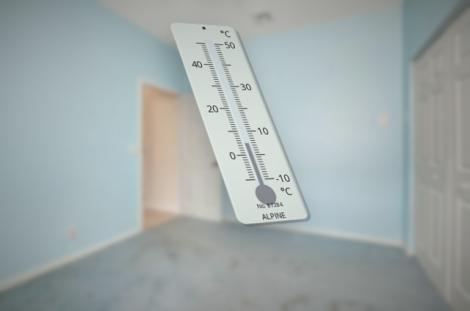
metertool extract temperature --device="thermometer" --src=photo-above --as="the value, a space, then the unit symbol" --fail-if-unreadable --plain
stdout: 5 °C
